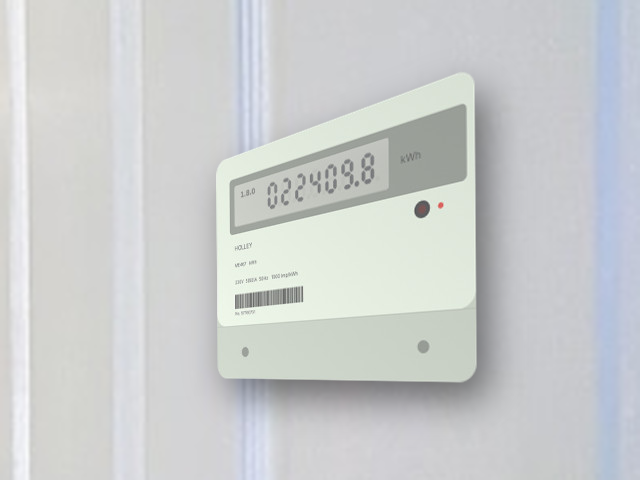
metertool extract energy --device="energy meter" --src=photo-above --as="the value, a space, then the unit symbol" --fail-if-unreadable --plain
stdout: 22409.8 kWh
